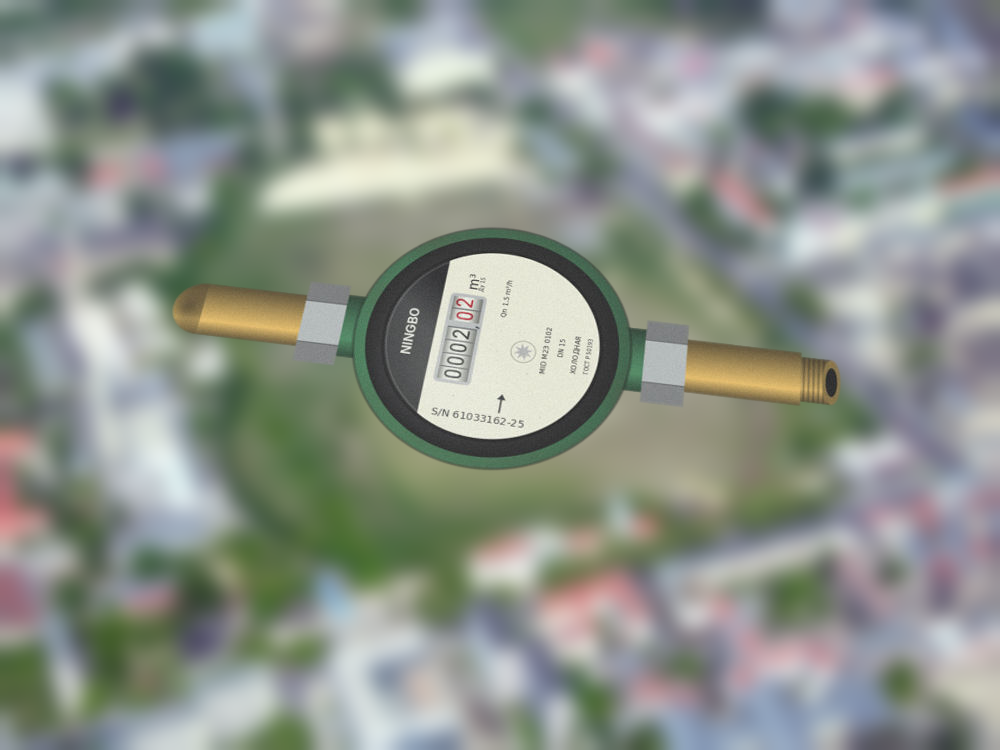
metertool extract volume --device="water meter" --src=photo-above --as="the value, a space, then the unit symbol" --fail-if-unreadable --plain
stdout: 2.02 m³
